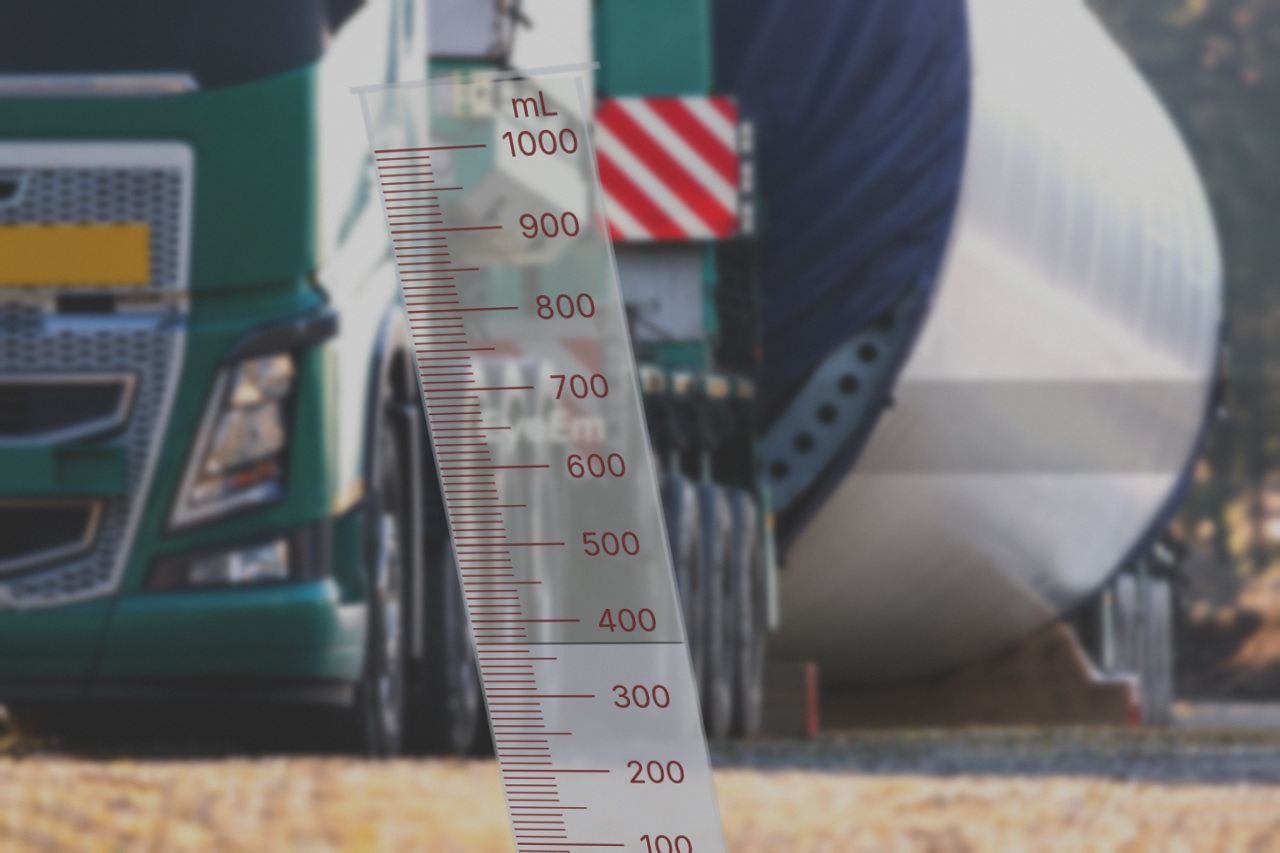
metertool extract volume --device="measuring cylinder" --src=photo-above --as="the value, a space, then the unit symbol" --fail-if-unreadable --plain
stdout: 370 mL
